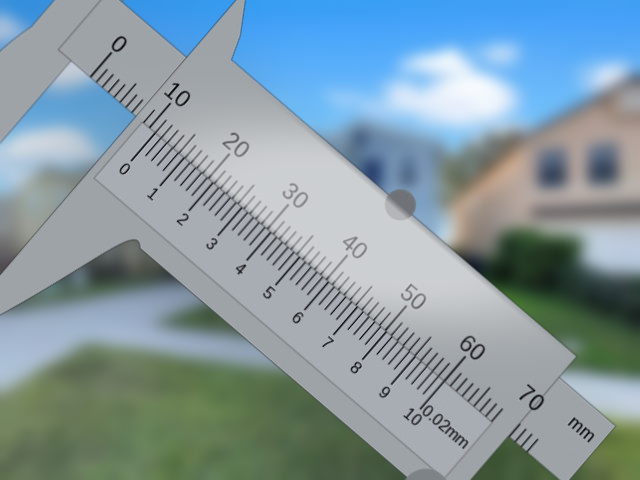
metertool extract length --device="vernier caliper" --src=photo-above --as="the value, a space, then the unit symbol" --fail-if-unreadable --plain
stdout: 11.0 mm
